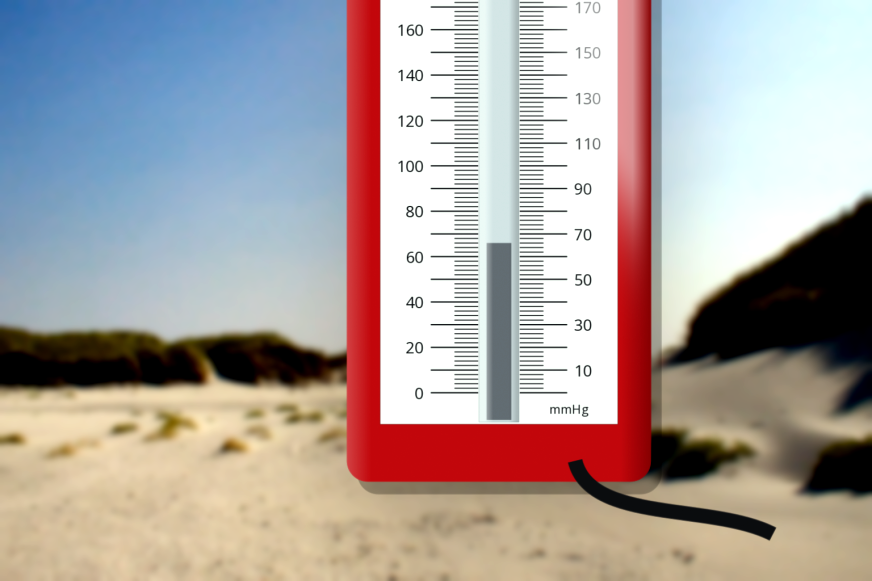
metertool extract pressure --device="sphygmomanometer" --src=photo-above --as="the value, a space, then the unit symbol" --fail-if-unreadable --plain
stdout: 66 mmHg
